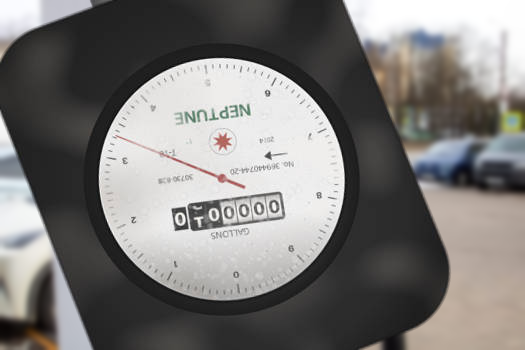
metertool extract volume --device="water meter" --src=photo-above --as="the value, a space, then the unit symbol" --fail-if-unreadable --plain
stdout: 13.3 gal
